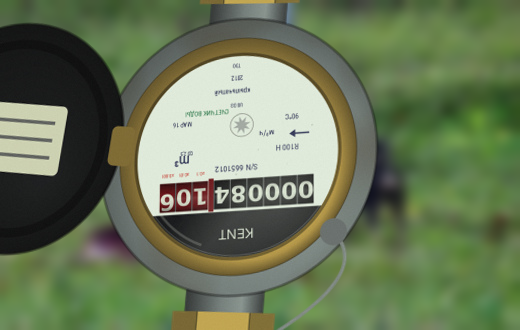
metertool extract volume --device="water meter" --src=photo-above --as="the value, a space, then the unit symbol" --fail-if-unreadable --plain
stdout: 84.106 m³
